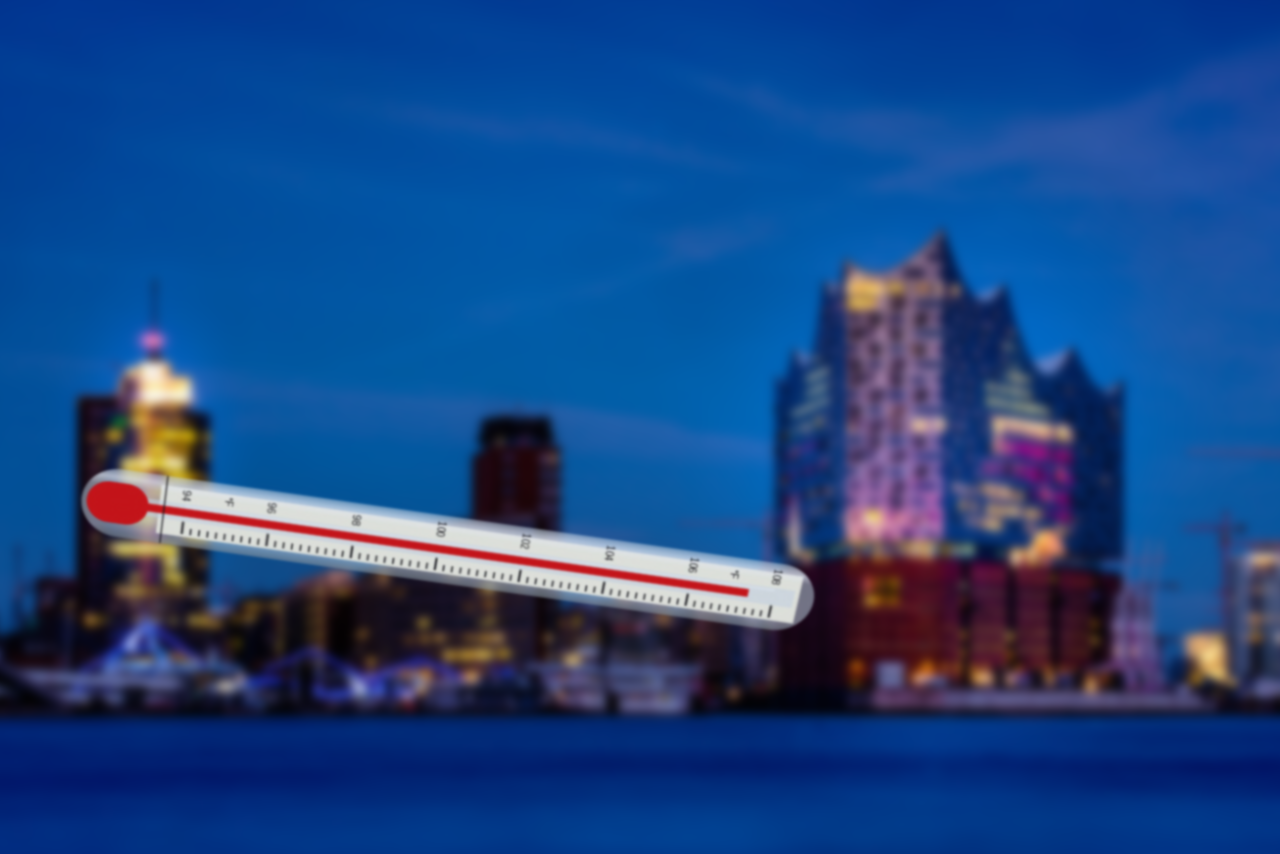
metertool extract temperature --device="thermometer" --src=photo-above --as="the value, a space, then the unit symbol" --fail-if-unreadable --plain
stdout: 107.4 °F
